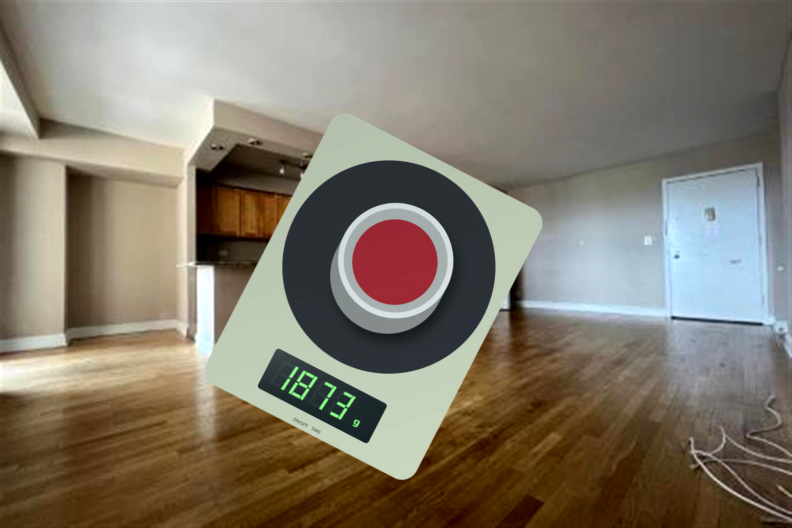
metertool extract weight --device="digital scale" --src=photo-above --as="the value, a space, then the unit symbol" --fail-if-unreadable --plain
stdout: 1873 g
